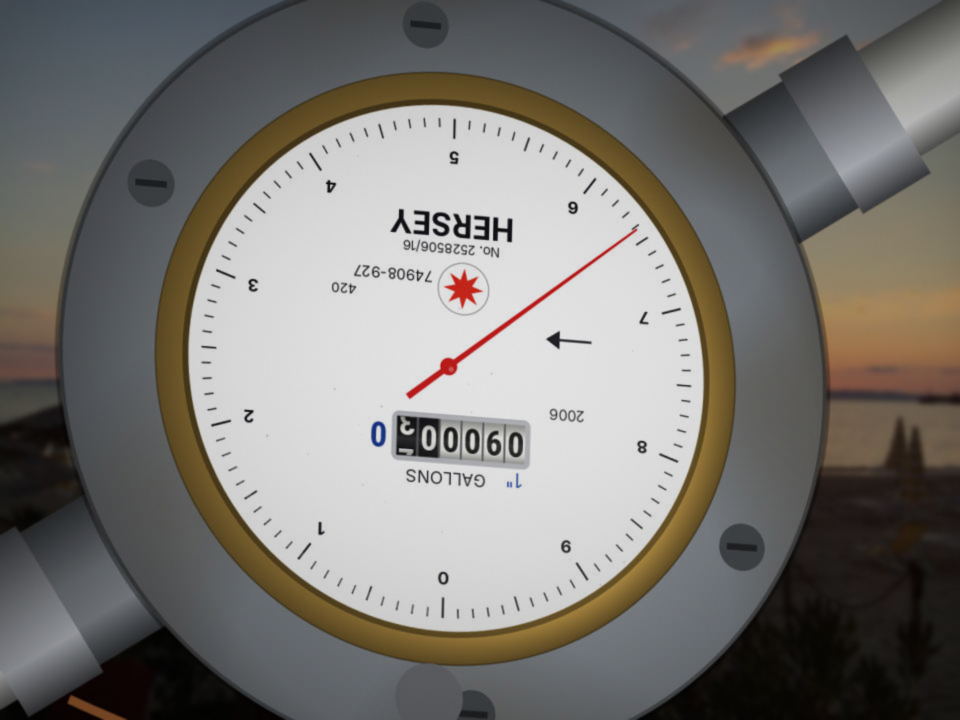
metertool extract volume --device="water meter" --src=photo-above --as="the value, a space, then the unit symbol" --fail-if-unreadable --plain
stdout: 900026.4 gal
